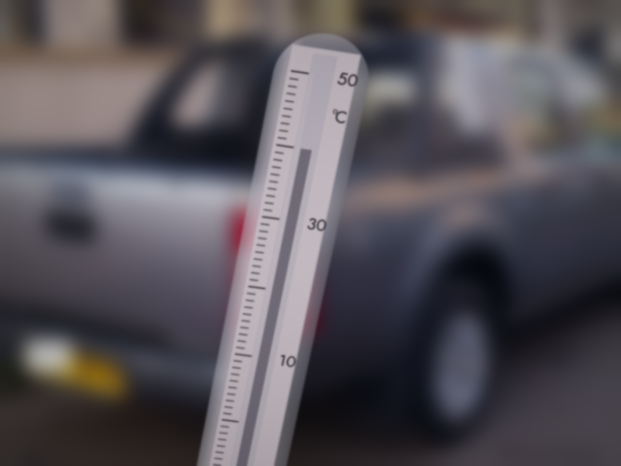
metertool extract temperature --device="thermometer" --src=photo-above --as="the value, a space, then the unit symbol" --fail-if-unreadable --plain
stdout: 40 °C
